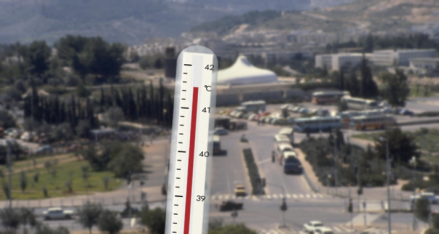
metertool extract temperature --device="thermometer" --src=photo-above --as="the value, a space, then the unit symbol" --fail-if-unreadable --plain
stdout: 41.5 °C
